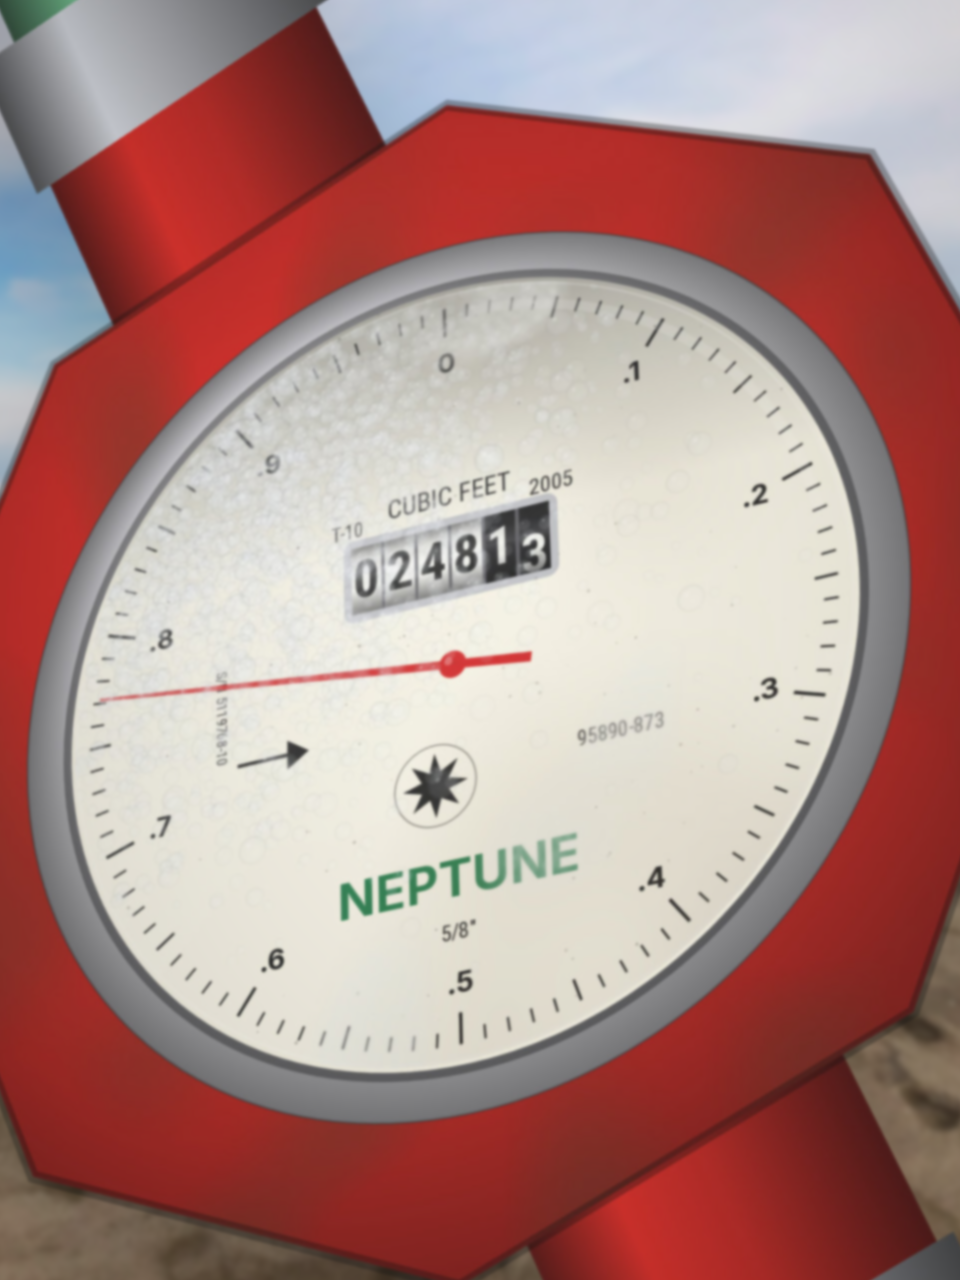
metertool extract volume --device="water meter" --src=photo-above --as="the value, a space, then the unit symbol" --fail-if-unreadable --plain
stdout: 24812.77 ft³
